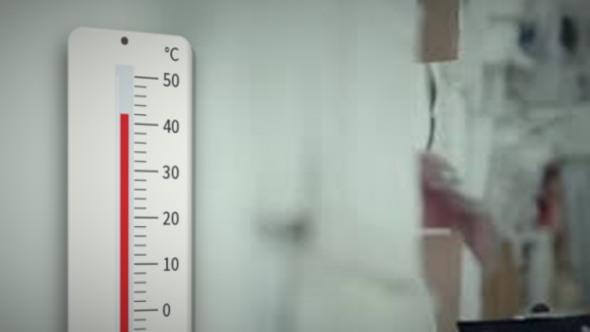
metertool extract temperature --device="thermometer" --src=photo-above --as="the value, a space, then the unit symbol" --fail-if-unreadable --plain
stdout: 42 °C
